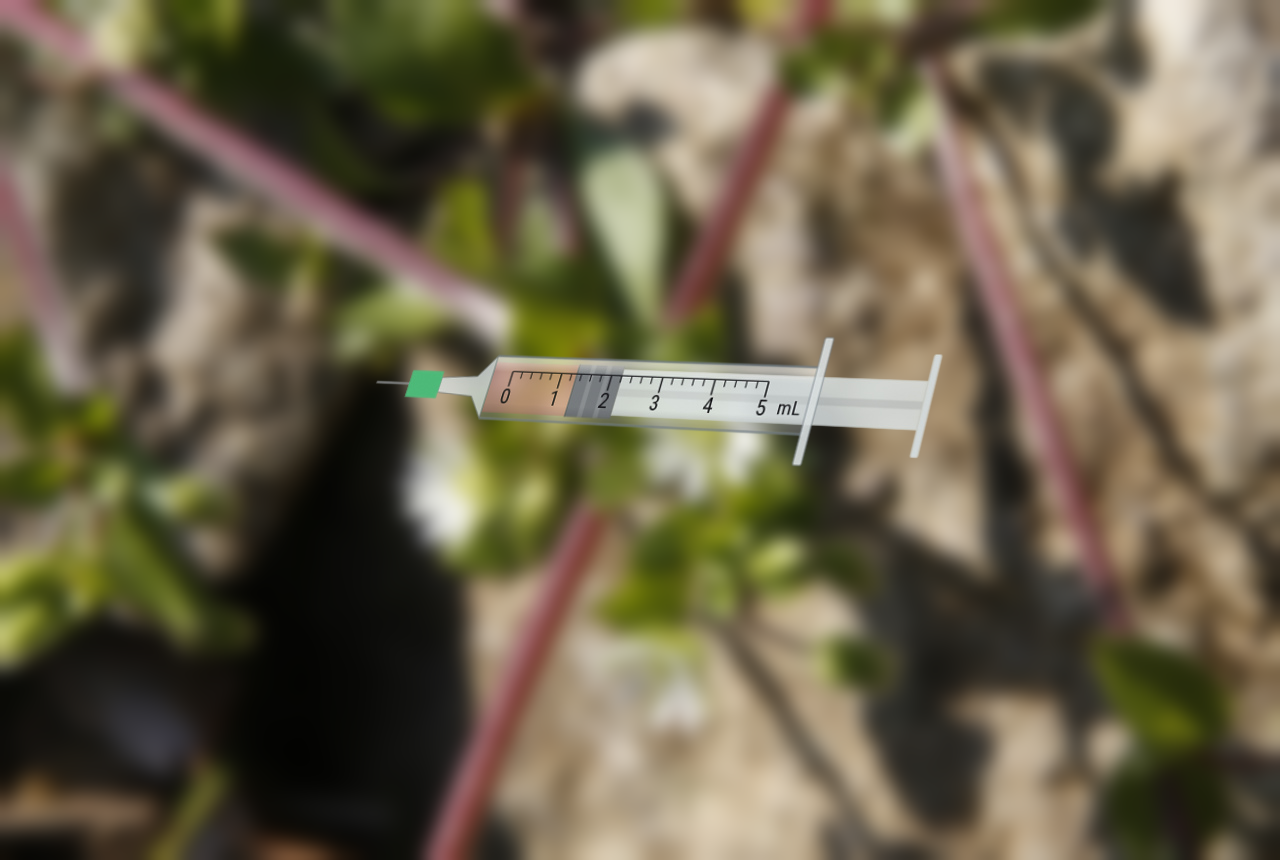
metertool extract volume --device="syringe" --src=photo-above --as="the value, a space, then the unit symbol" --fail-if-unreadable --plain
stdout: 1.3 mL
